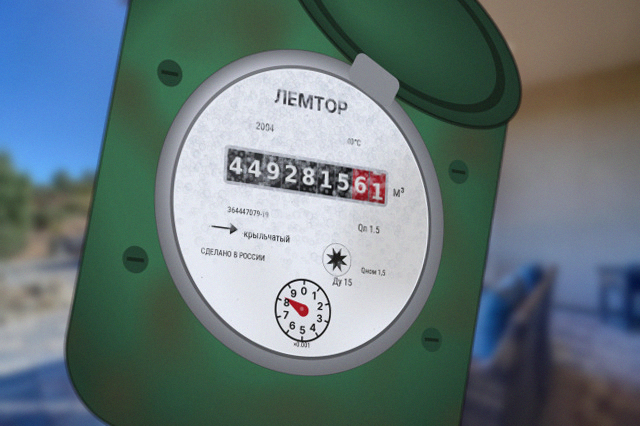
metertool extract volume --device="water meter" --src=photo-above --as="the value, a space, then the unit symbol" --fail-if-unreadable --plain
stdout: 4492815.608 m³
